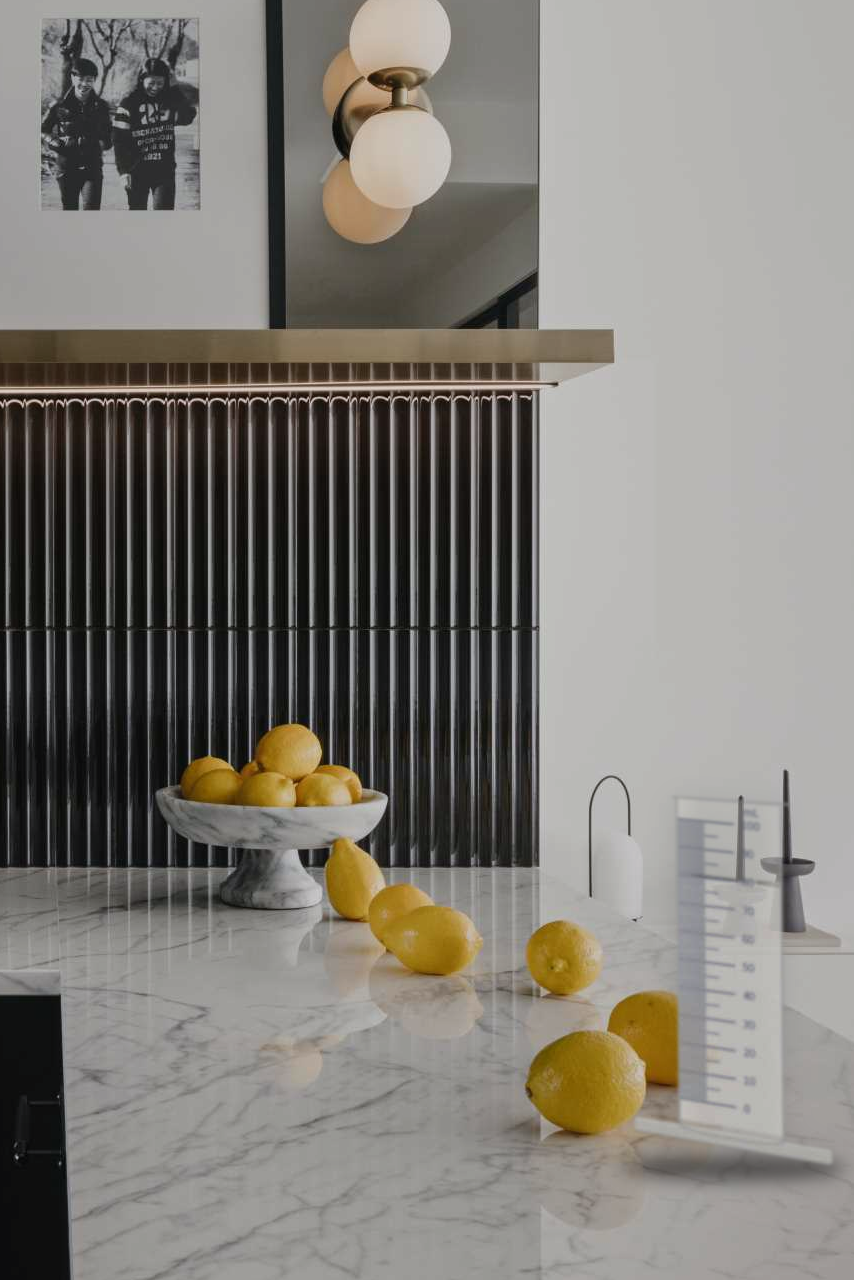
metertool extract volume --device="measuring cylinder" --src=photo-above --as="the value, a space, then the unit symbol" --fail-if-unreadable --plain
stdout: 80 mL
